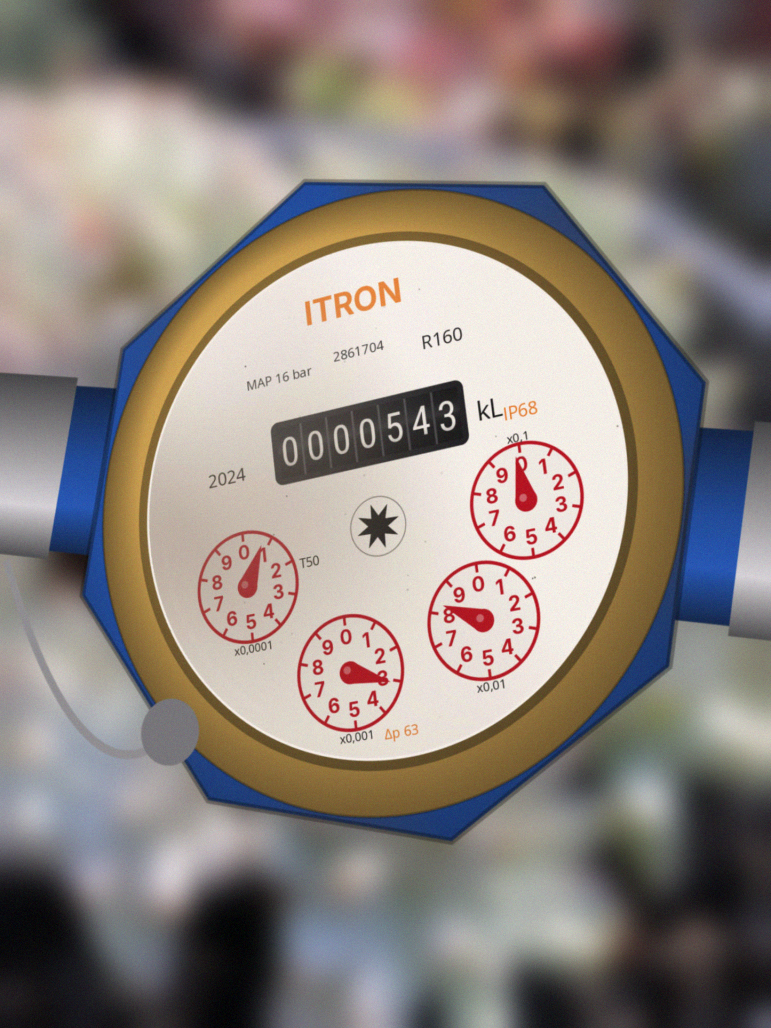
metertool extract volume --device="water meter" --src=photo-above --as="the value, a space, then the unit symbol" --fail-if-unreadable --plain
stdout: 542.9830 kL
